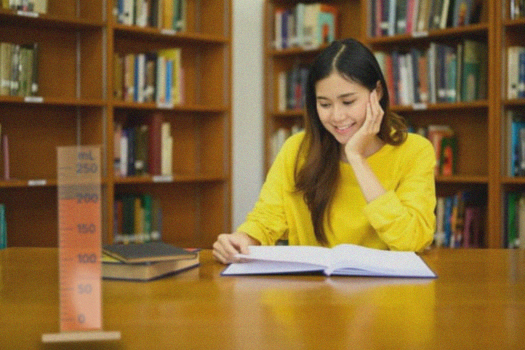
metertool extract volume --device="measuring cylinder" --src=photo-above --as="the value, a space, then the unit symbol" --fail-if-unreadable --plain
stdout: 200 mL
